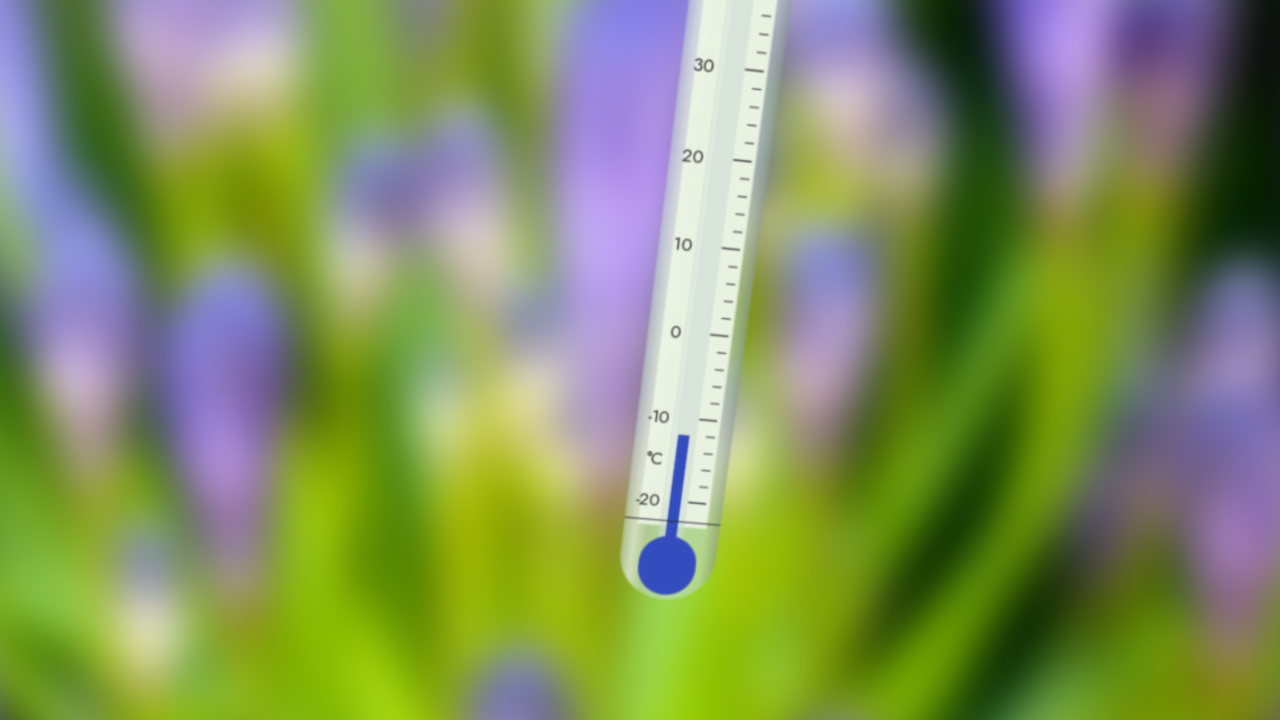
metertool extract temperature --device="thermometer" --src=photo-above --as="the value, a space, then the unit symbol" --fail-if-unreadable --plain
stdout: -12 °C
